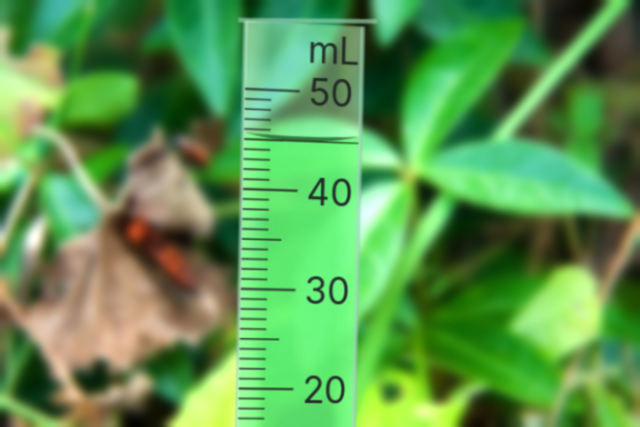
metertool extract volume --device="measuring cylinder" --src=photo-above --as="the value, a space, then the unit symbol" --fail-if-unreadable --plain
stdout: 45 mL
